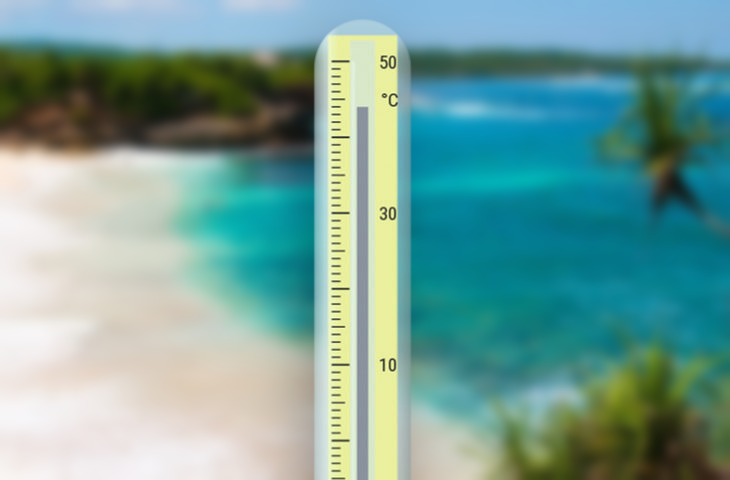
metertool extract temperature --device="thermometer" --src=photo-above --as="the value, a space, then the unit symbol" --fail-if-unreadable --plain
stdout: 44 °C
